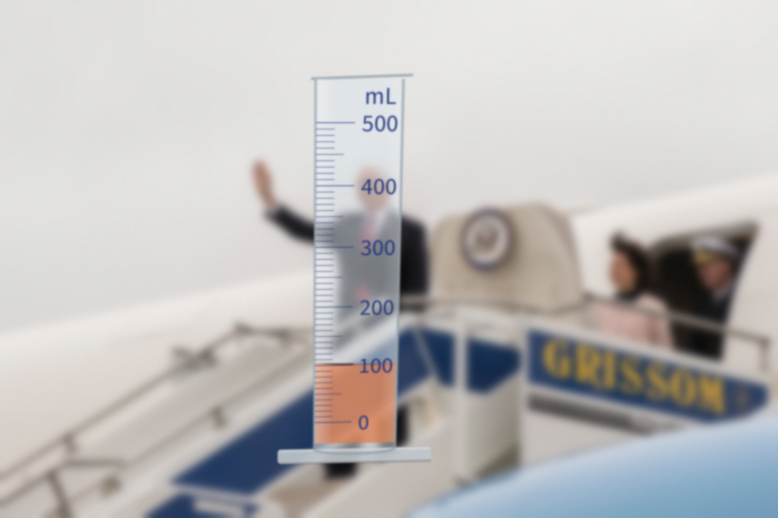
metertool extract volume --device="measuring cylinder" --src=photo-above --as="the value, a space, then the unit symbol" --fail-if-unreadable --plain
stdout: 100 mL
